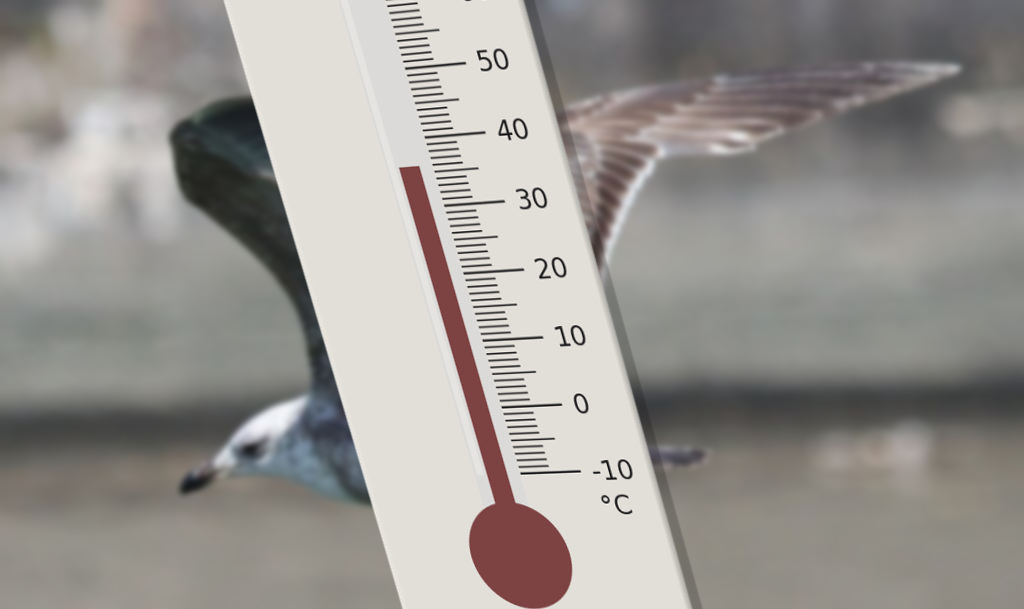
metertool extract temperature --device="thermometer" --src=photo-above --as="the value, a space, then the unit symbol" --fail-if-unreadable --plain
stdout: 36 °C
